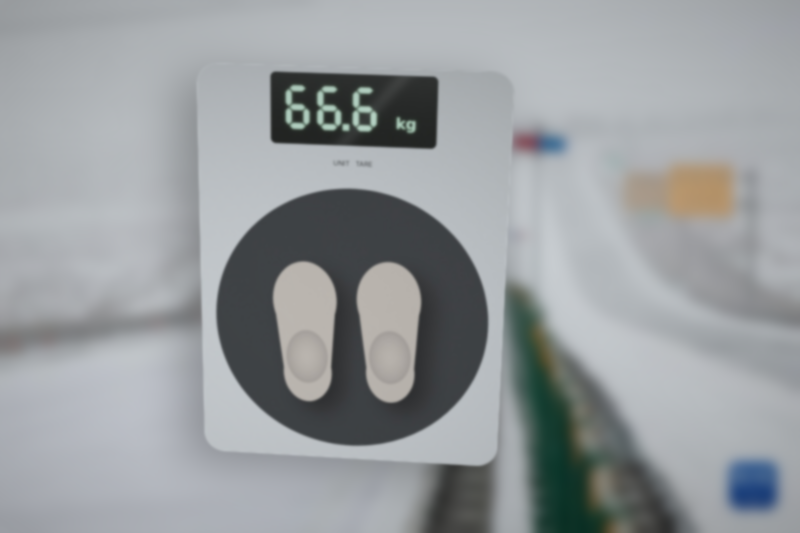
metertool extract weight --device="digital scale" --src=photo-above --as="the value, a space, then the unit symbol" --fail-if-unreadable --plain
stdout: 66.6 kg
